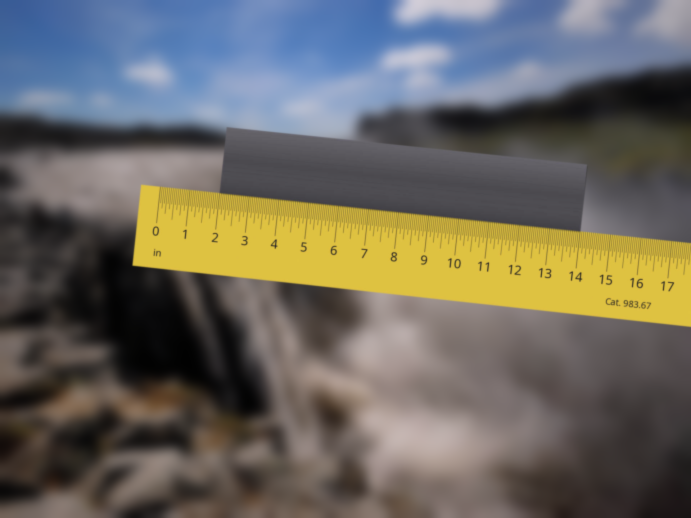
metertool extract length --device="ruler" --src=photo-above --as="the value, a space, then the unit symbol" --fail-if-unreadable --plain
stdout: 12 in
